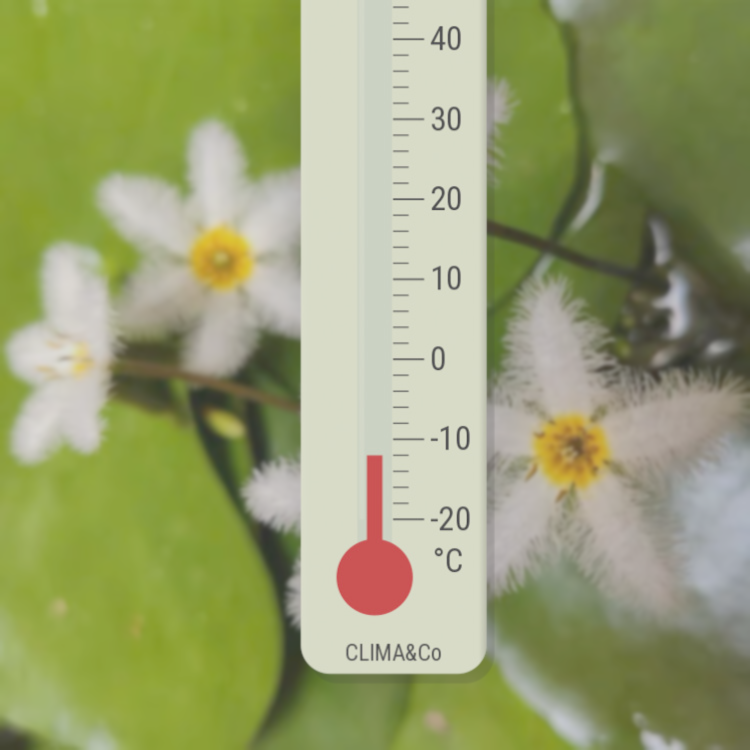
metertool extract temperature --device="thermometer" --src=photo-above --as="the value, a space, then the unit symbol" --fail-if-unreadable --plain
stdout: -12 °C
